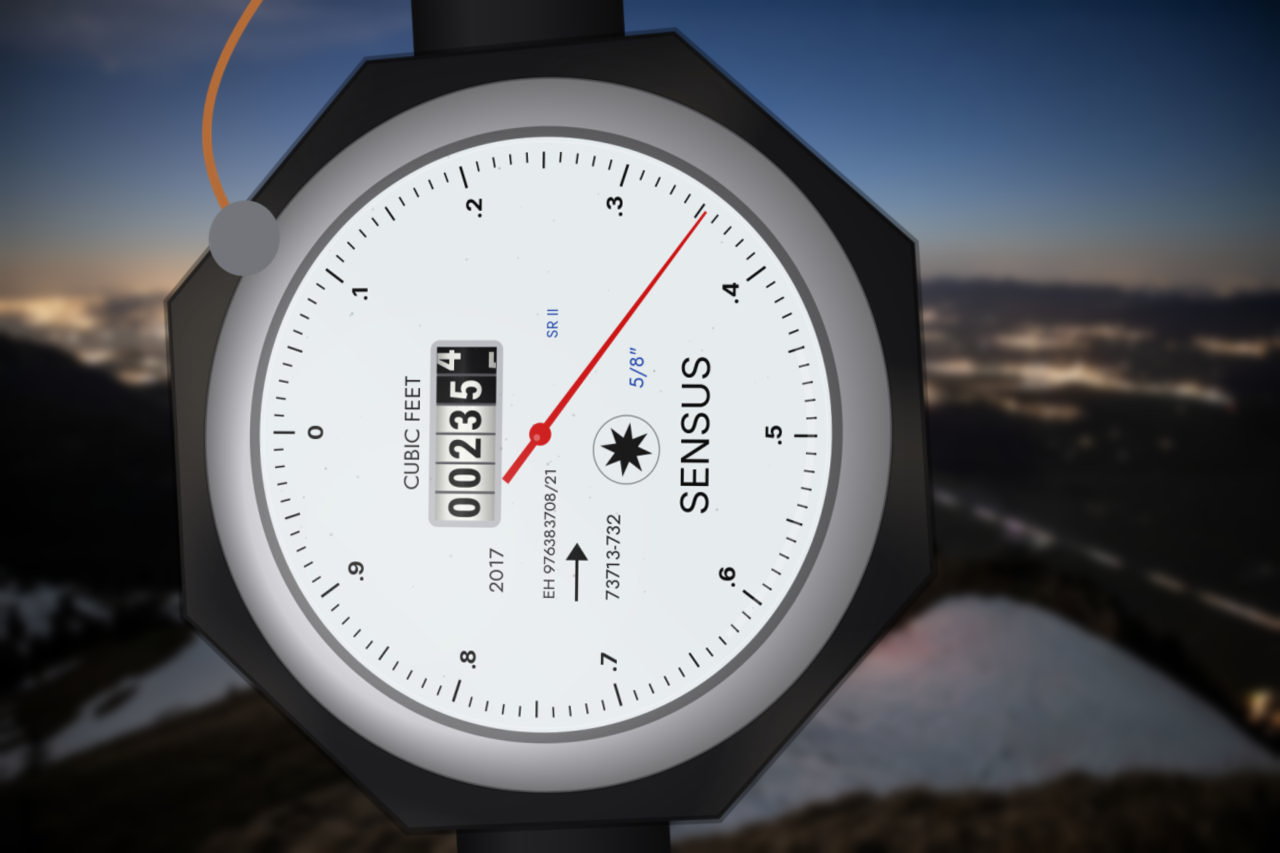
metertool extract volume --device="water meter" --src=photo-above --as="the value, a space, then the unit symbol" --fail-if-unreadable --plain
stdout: 2354.35 ft³
